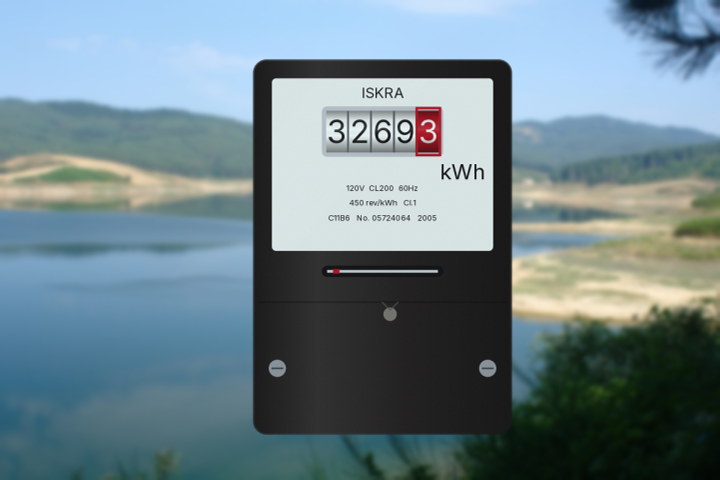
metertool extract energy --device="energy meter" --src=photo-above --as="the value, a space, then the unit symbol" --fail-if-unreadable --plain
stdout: 3269.3 kWh
